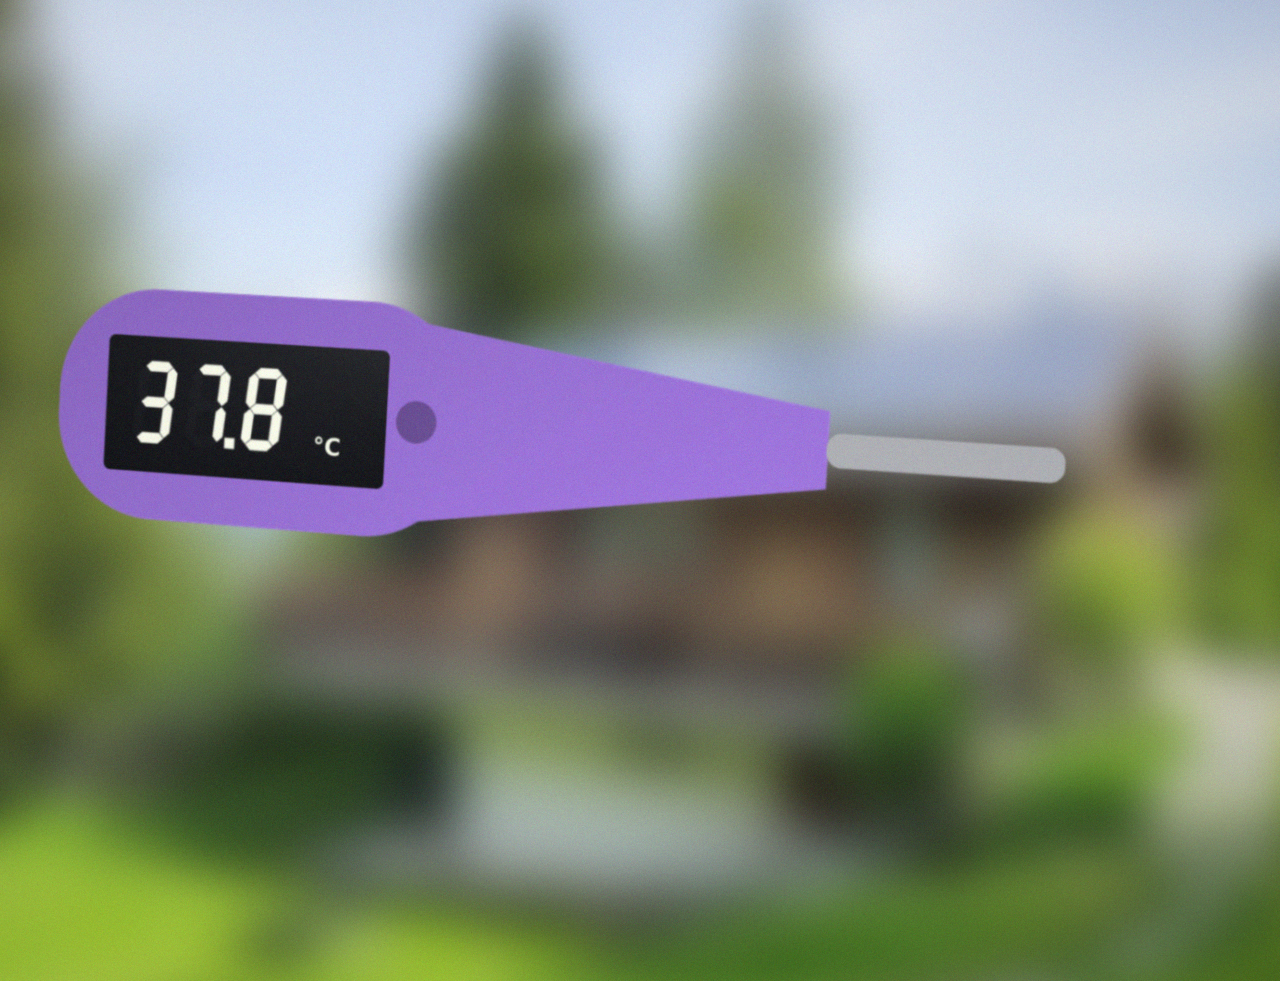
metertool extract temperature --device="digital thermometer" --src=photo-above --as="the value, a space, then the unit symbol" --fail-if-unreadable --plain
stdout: 37.8 °C
